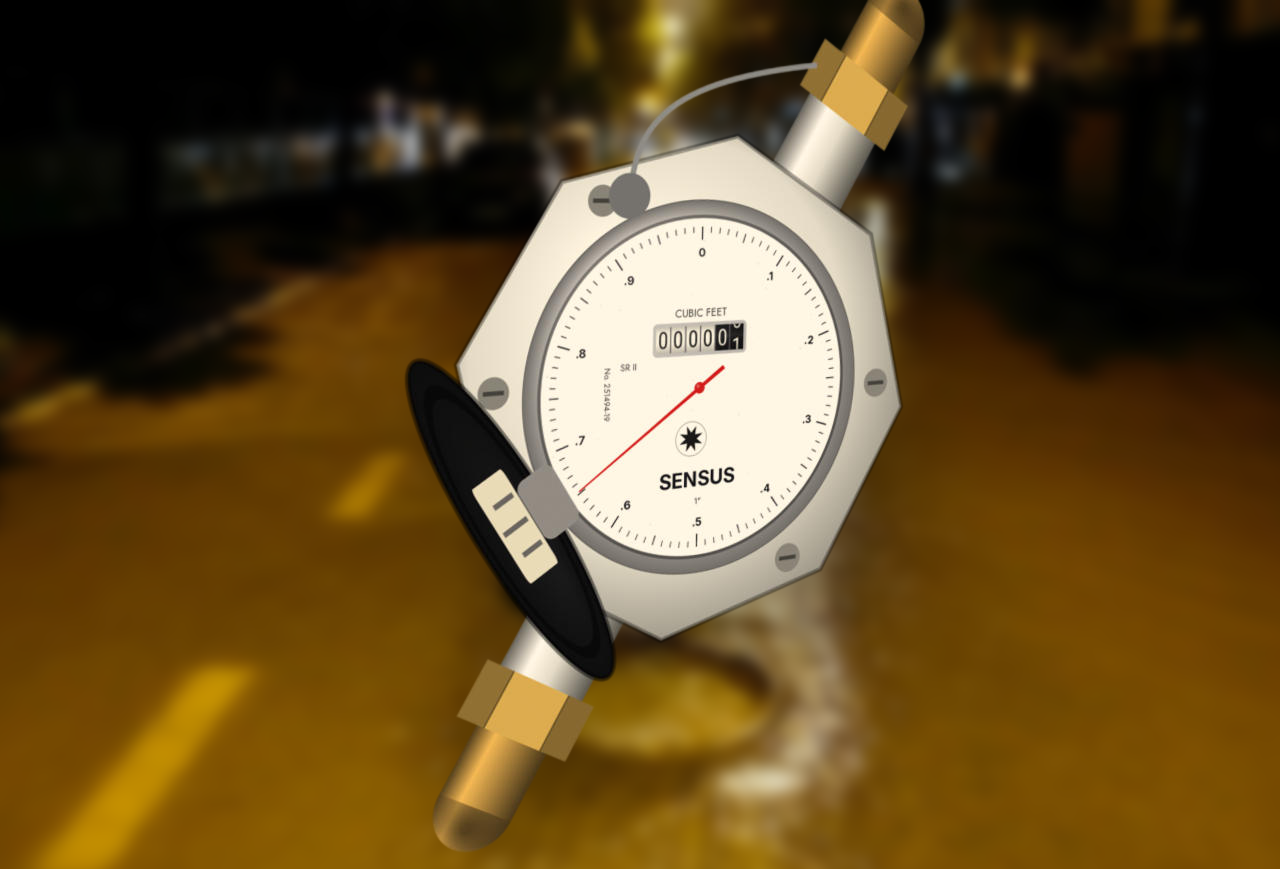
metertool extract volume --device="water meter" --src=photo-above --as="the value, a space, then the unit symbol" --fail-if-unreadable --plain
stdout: 0.65 ft³
